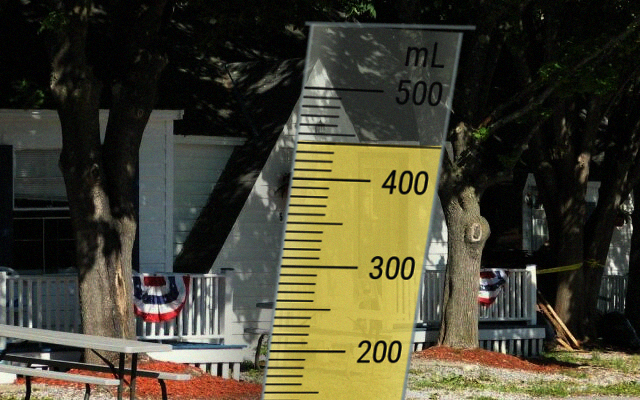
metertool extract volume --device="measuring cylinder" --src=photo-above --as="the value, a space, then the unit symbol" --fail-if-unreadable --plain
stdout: 440 mL
